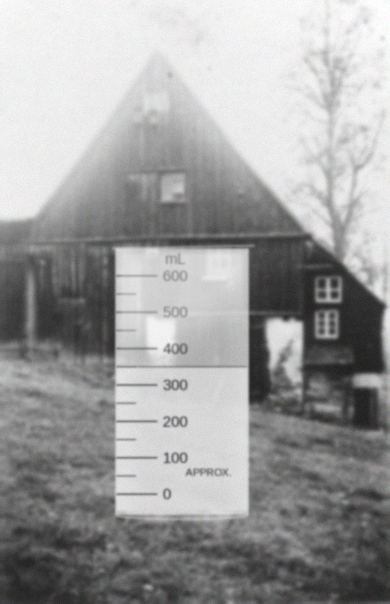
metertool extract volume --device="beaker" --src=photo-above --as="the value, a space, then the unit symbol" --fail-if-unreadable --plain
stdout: 350 mL
